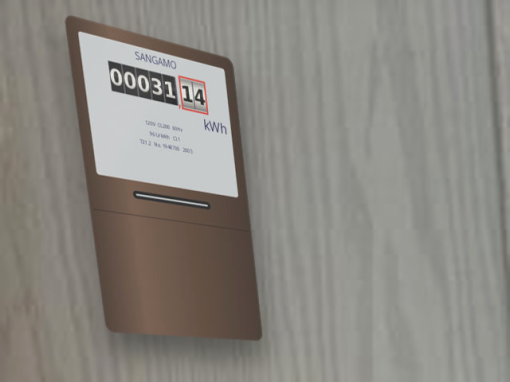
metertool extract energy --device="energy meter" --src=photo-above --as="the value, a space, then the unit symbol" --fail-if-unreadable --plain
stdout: 31.14 kWh
